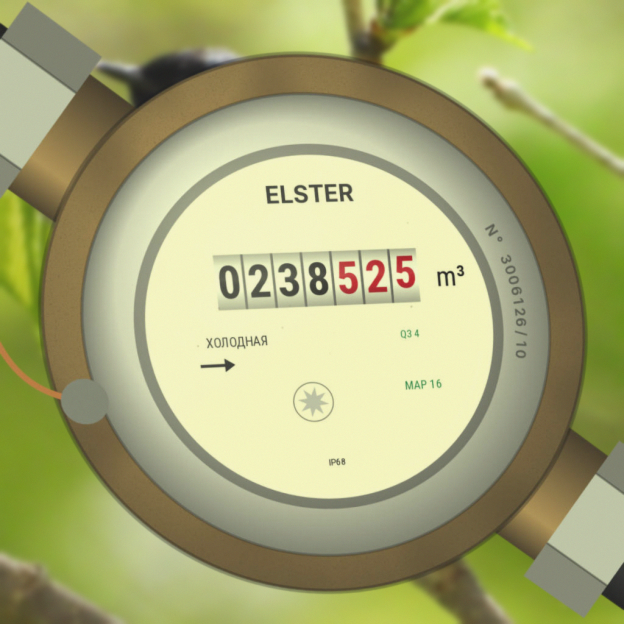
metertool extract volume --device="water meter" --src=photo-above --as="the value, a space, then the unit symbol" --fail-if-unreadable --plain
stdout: 238.525 m³
